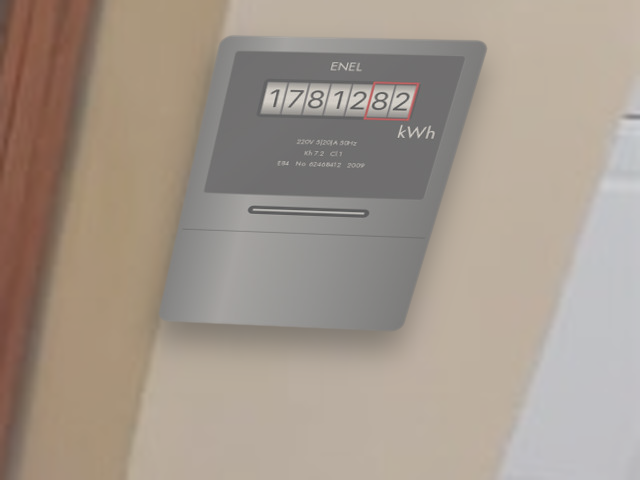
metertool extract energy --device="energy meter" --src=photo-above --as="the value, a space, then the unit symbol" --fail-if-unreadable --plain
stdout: 17812.82 kWh
